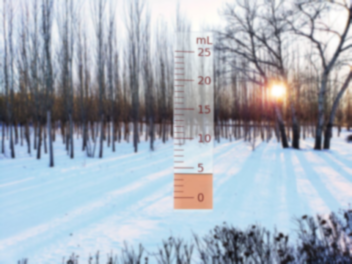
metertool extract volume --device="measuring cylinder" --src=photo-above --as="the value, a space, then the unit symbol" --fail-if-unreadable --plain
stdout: 4 mL
